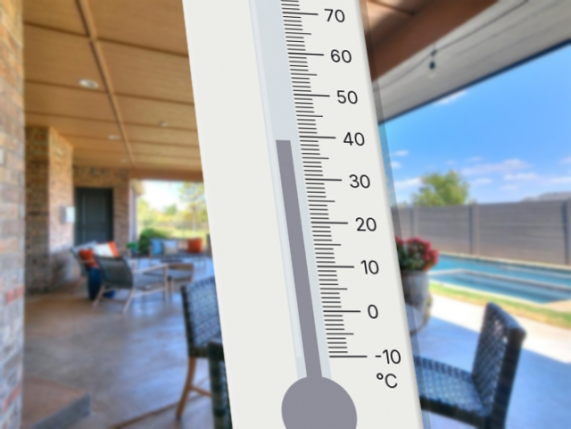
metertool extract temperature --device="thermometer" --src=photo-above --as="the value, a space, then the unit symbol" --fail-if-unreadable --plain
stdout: 39 °C
